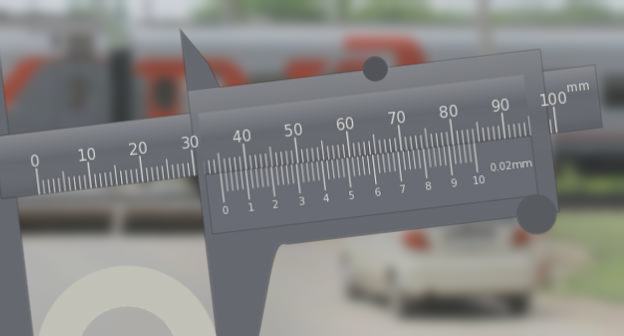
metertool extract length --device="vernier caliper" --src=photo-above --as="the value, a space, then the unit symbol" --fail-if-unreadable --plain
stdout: 35.0 mm
